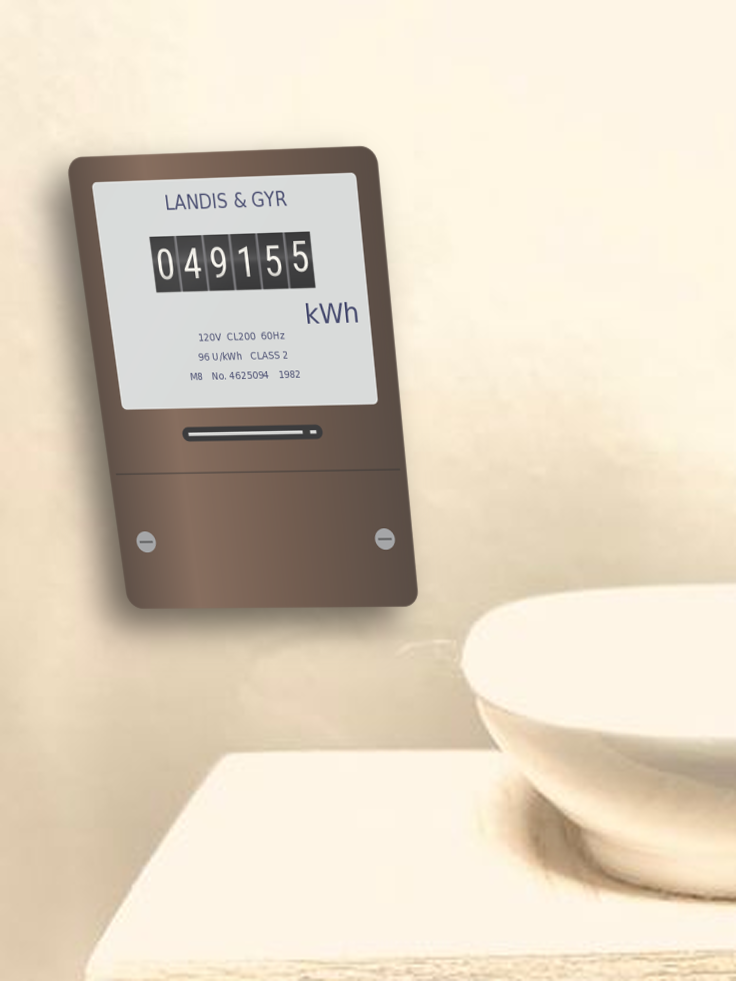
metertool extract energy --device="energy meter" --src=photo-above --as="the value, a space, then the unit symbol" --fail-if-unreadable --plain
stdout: 49155 kWh
